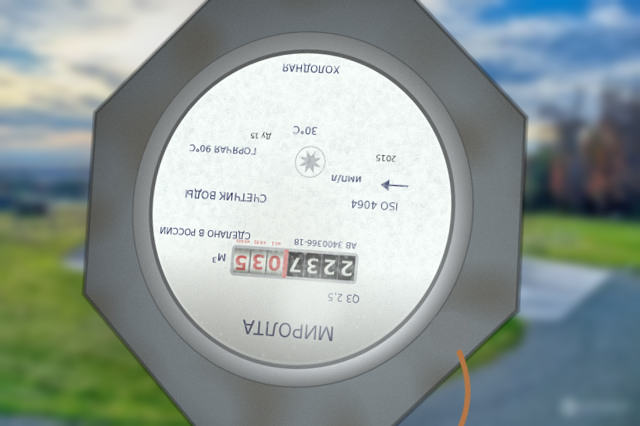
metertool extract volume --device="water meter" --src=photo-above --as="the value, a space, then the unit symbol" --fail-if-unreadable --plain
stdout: 2237.035 m³
